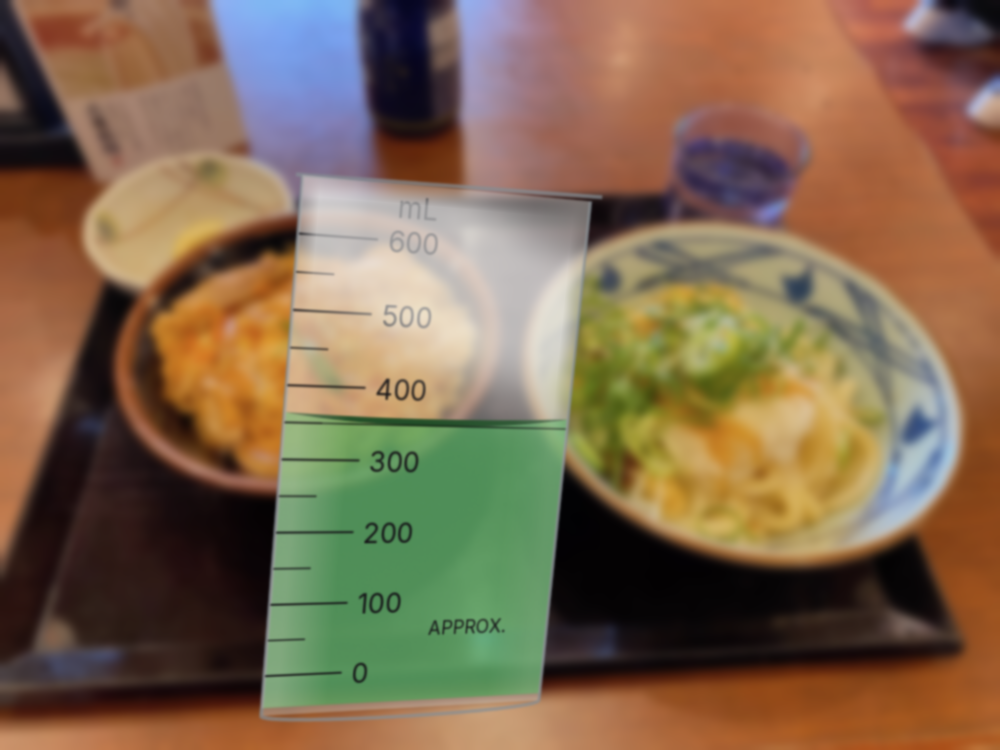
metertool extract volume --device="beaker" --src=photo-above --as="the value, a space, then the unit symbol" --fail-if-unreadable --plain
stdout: 350 mL
